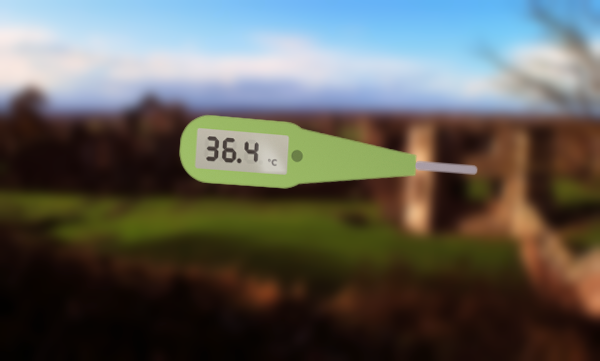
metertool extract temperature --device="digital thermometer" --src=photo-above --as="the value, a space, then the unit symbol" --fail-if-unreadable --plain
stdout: 36.4 °C
